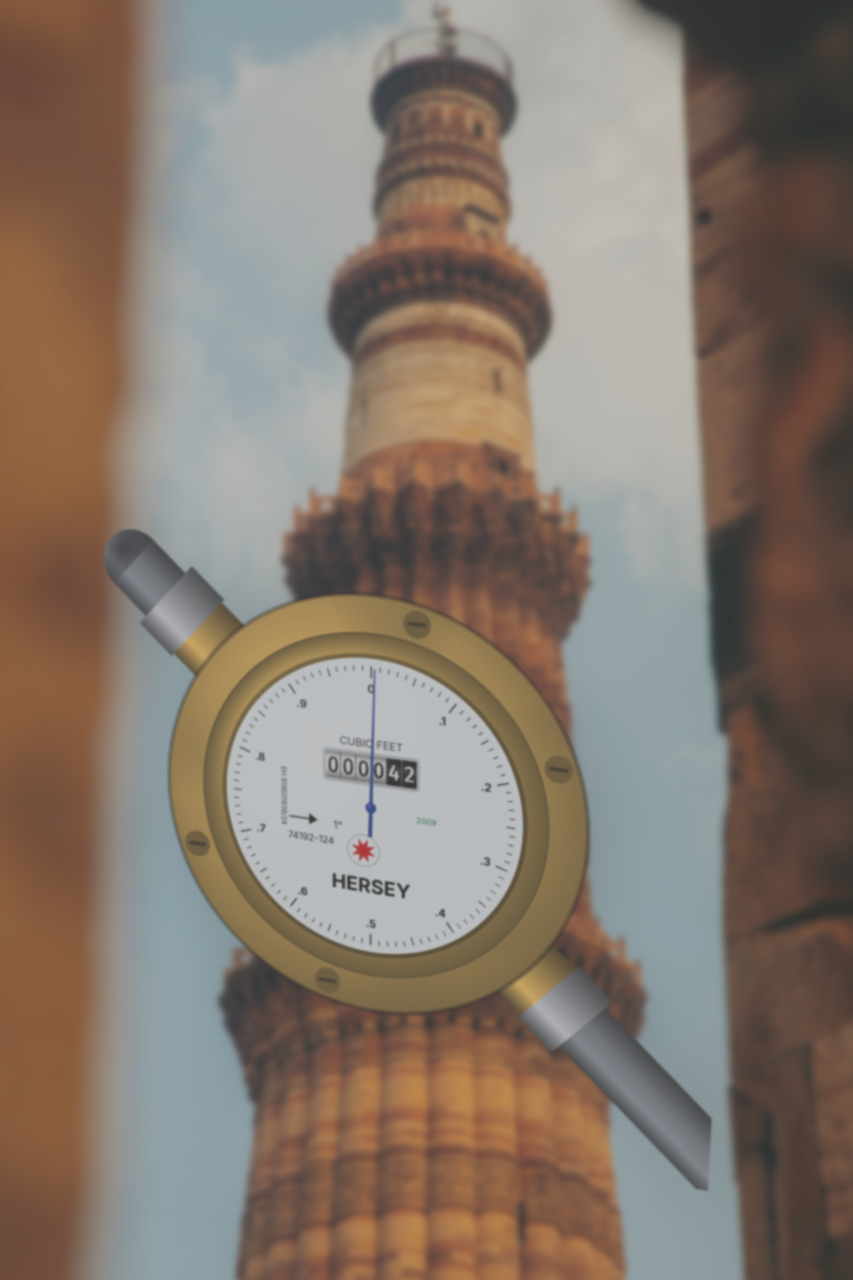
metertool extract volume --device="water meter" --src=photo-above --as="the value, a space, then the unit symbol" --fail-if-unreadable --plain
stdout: 42.00 ft³
